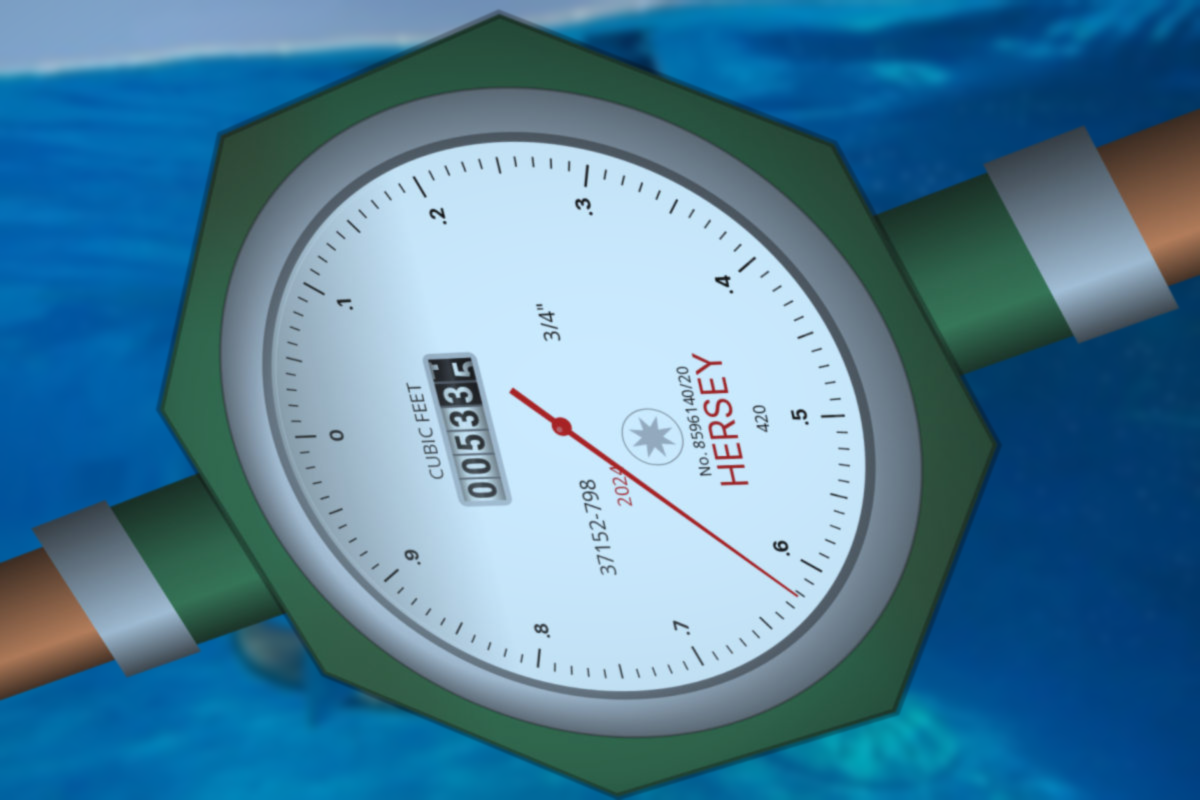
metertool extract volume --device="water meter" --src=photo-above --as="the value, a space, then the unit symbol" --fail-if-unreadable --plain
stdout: 5334.62 ft³
